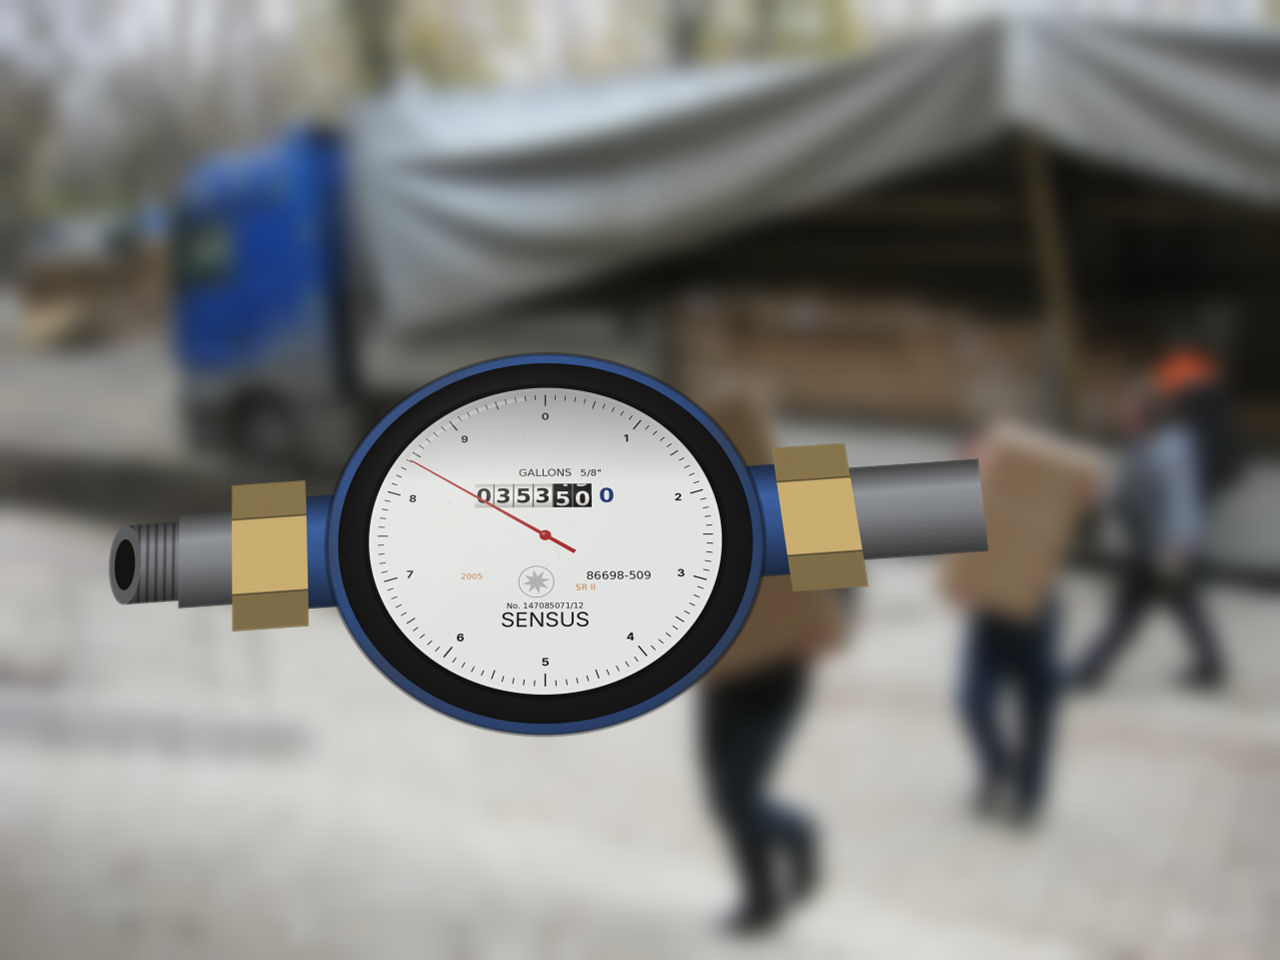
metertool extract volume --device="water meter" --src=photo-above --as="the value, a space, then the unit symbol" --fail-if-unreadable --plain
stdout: 353498.4 gal
